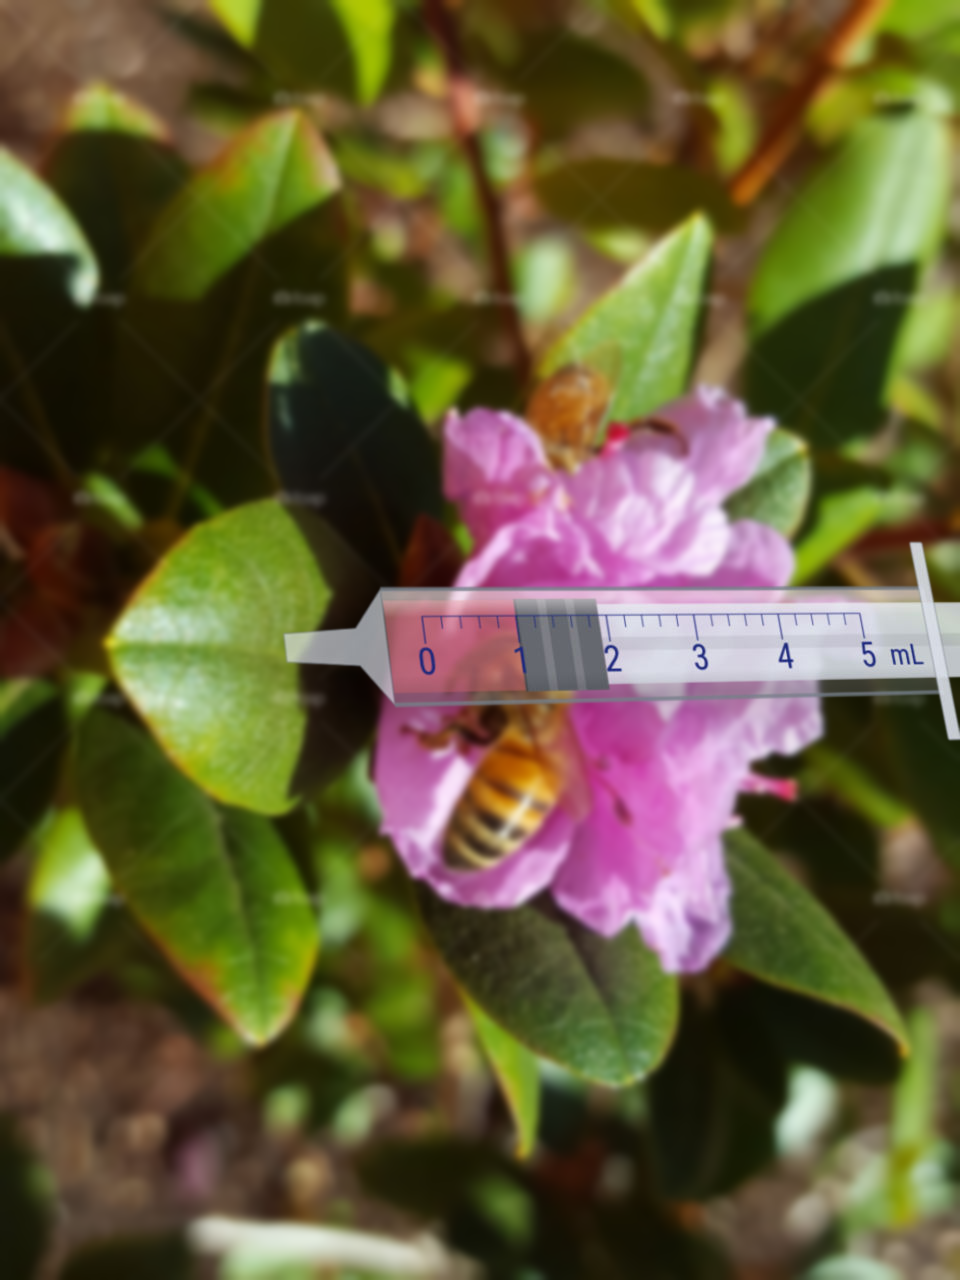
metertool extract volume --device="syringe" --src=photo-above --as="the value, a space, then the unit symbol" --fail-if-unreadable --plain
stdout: 1 mL
